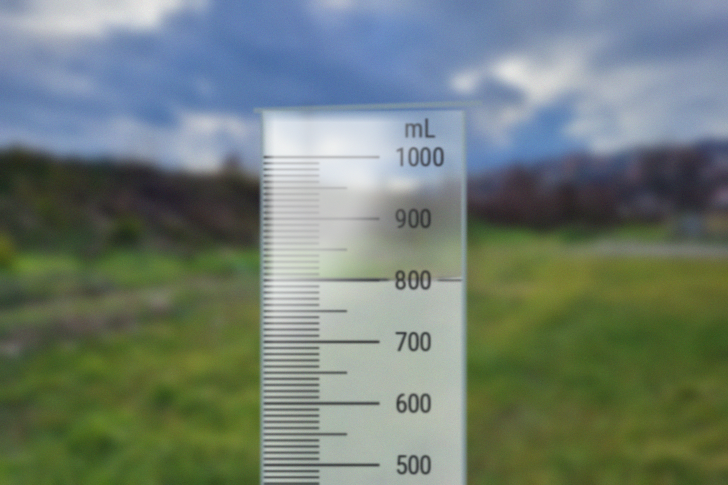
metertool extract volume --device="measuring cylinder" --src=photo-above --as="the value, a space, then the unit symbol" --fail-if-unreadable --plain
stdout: 800 mL
